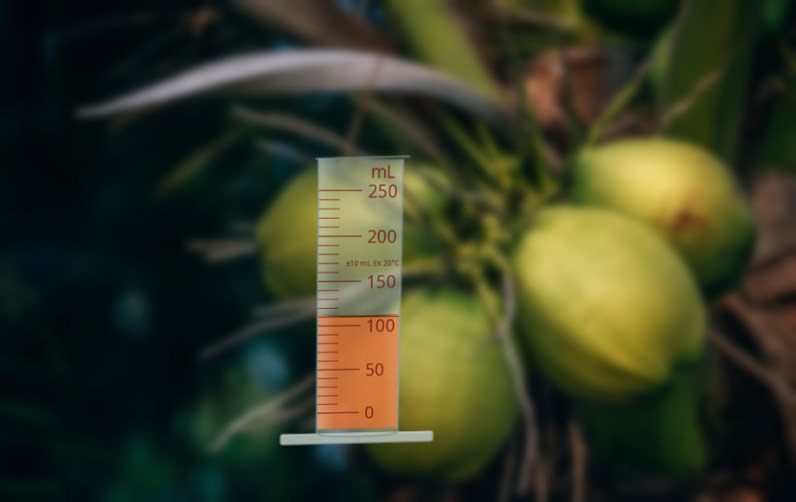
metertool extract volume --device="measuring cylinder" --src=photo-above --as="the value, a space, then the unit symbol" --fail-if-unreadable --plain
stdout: 110 mL
